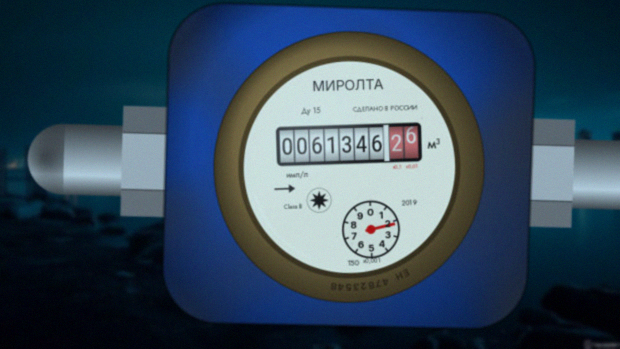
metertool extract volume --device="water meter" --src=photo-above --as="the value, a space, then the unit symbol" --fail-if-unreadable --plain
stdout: 61346.262 m³
